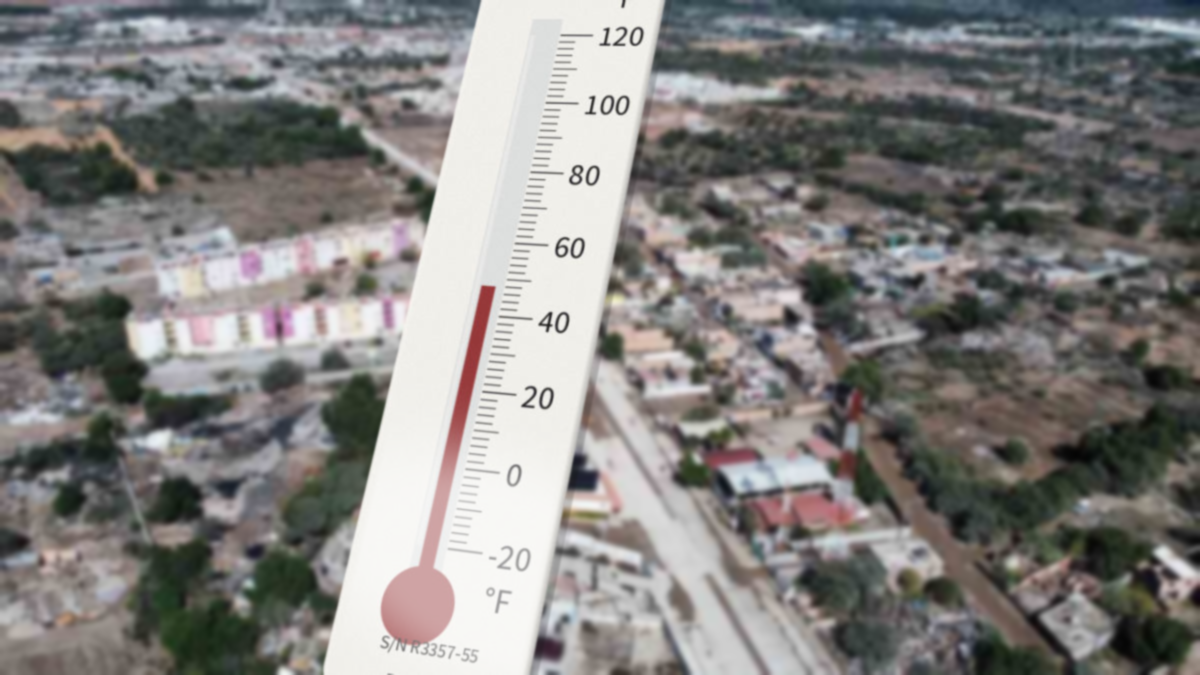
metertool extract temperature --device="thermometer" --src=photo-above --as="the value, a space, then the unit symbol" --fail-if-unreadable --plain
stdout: 48 °F
